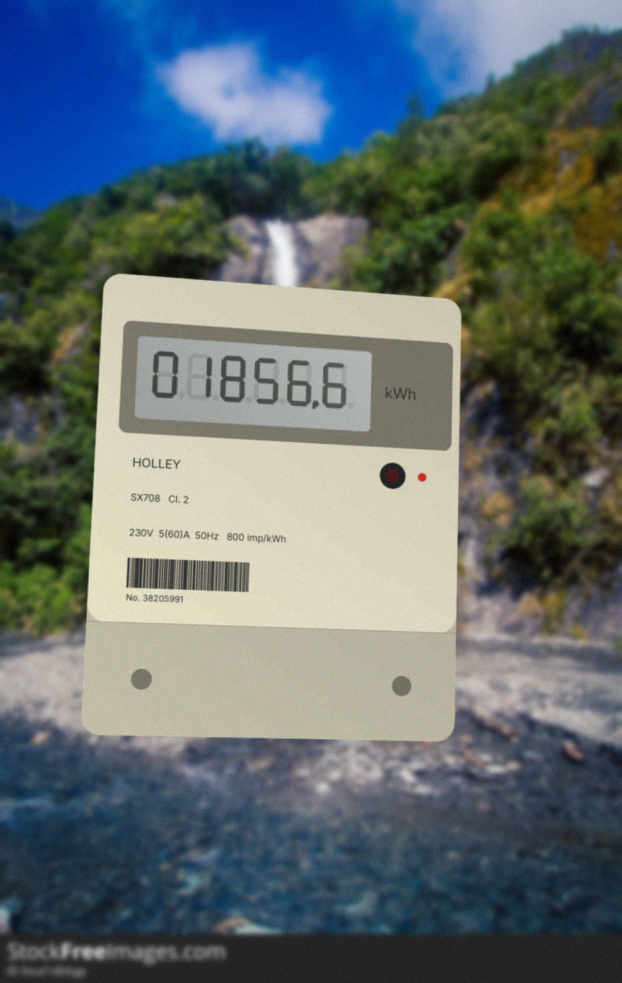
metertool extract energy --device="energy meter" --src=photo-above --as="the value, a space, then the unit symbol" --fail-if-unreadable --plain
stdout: 1856.6 kWh
